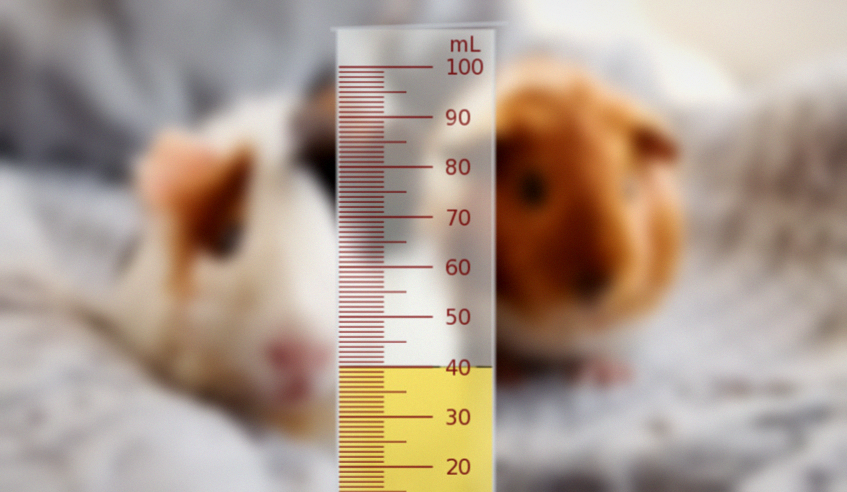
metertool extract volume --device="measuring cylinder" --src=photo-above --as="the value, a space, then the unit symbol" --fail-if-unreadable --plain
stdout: 40 mL
